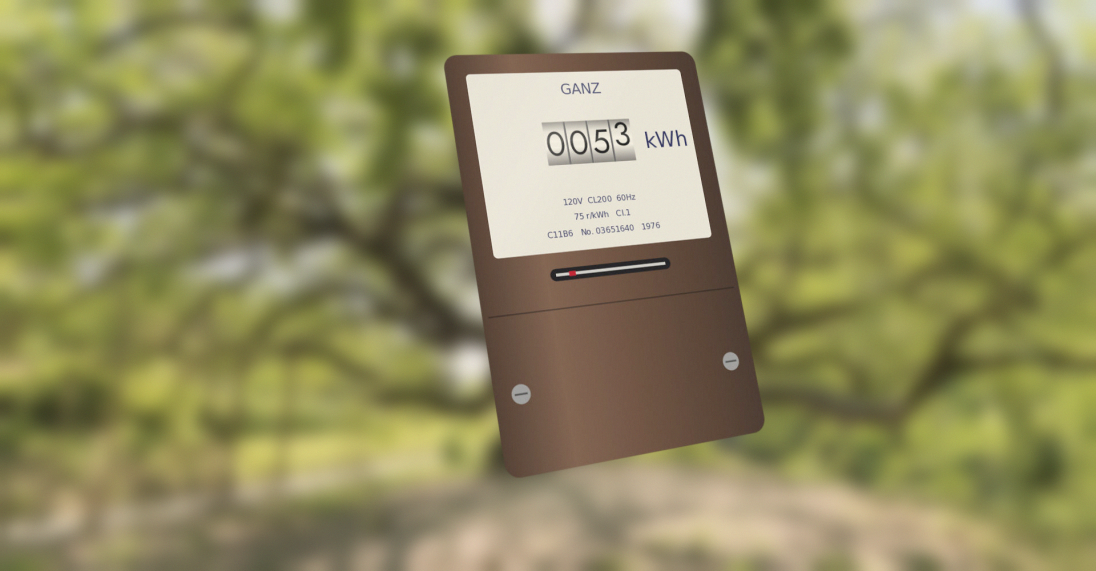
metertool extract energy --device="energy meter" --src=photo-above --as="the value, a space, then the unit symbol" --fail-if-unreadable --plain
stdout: 53 kWh
